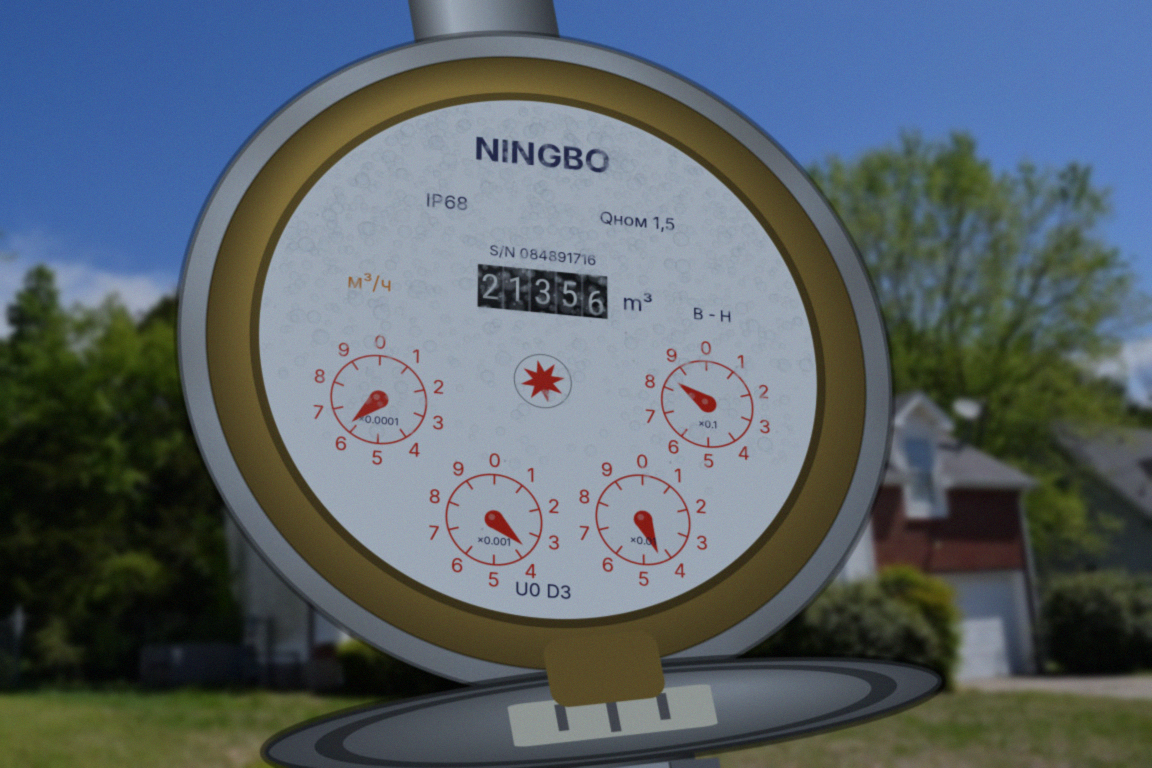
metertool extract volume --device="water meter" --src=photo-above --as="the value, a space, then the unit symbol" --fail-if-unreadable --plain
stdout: 21355.8436 m³
